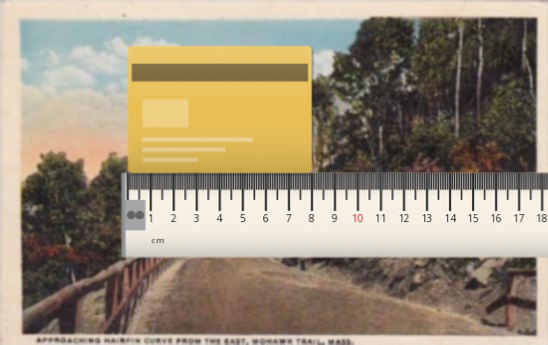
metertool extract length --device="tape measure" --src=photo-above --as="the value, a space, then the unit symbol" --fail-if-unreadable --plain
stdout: 8 cm
